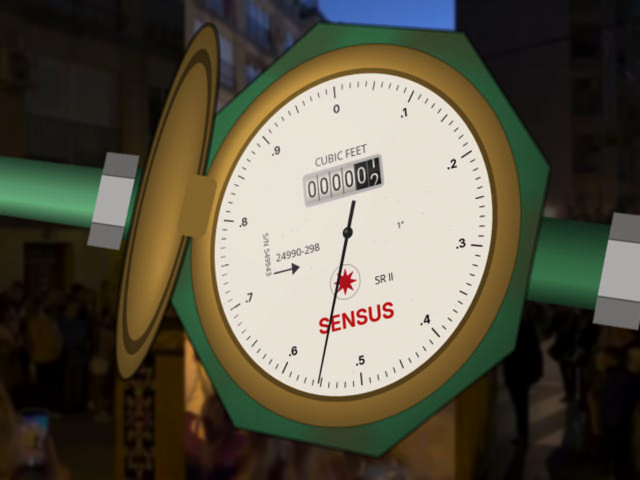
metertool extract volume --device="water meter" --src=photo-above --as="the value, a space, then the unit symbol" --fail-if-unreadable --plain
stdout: 1.55 ft³
